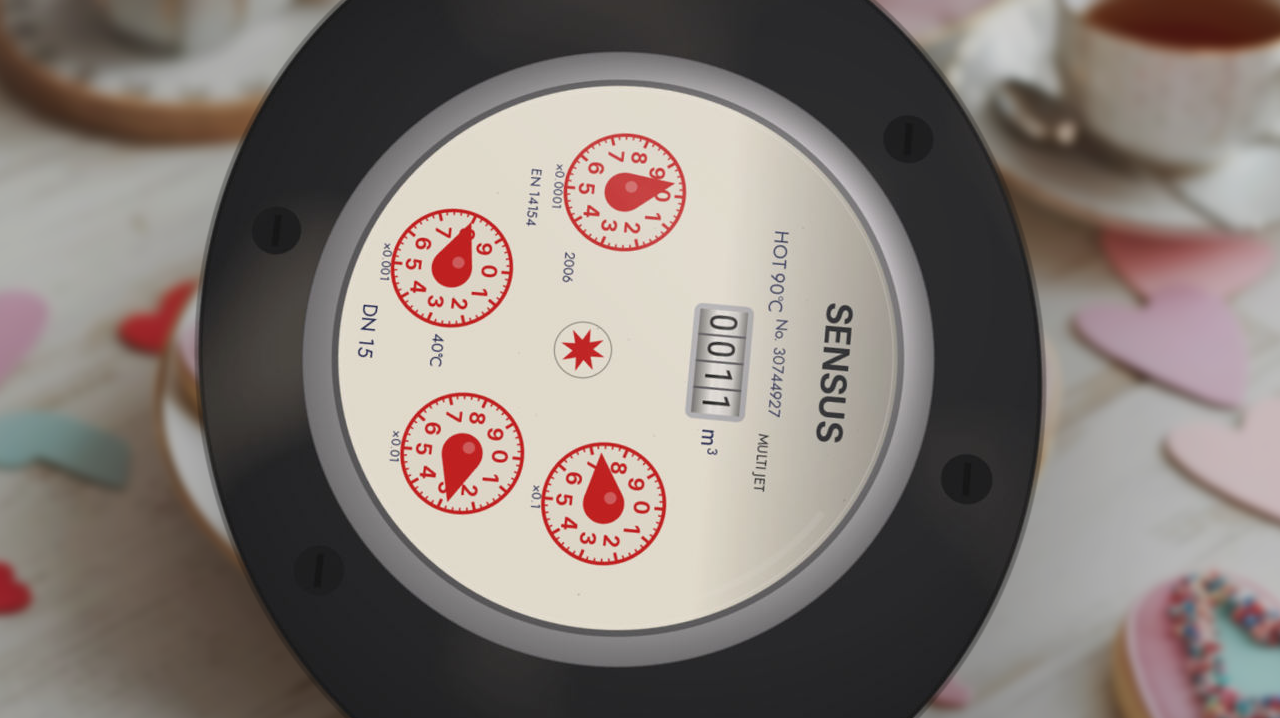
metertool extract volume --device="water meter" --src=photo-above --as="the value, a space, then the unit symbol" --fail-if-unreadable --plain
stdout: 11.7279 m³
